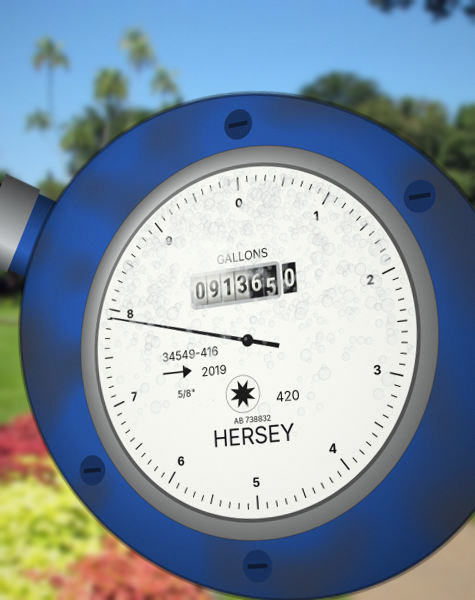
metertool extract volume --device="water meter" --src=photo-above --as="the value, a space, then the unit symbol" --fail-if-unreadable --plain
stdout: 913647.9 gal
